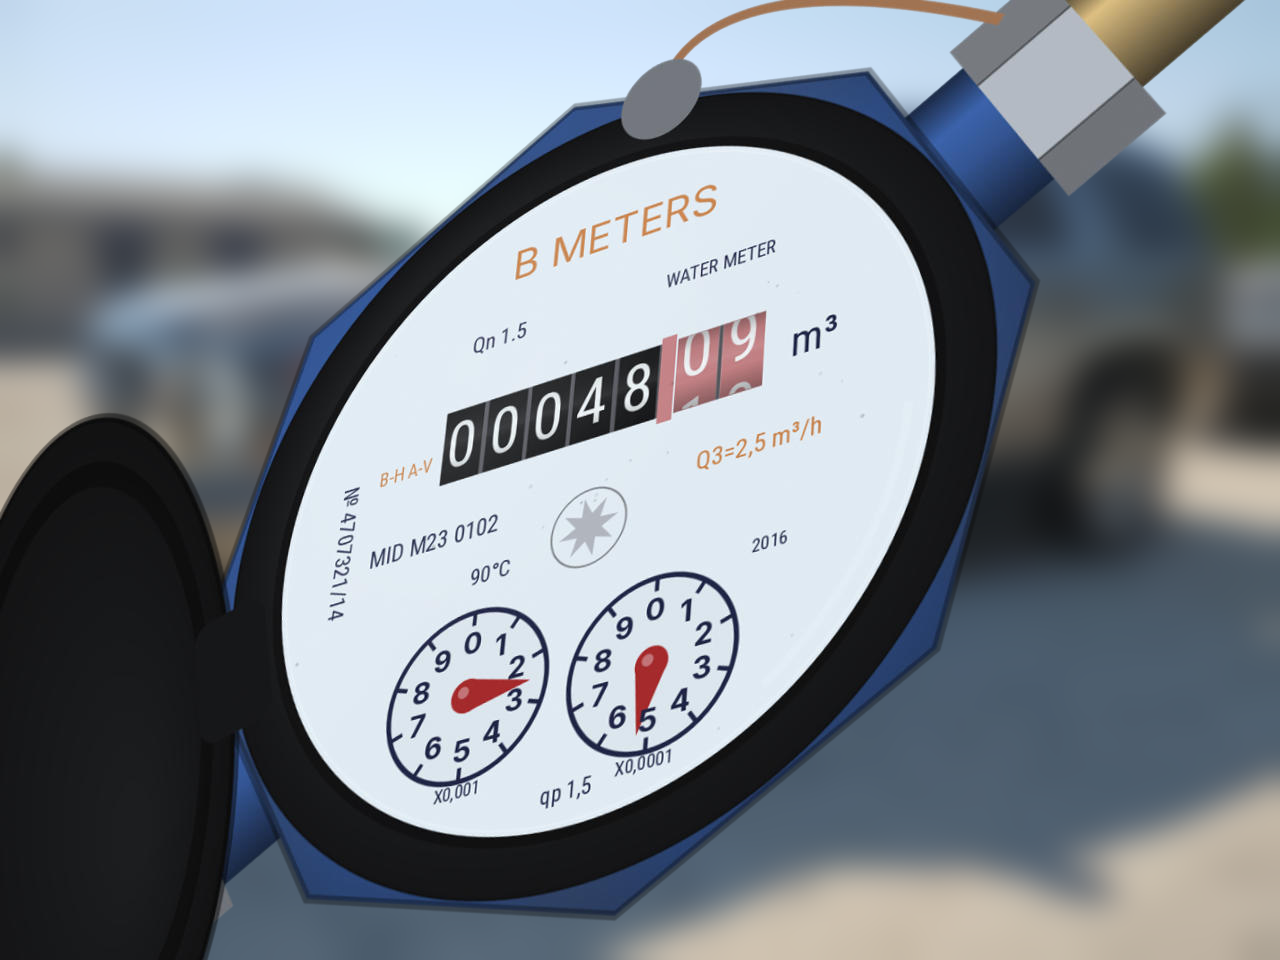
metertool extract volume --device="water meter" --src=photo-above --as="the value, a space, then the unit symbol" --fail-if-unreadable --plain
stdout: 48.0925 m³
